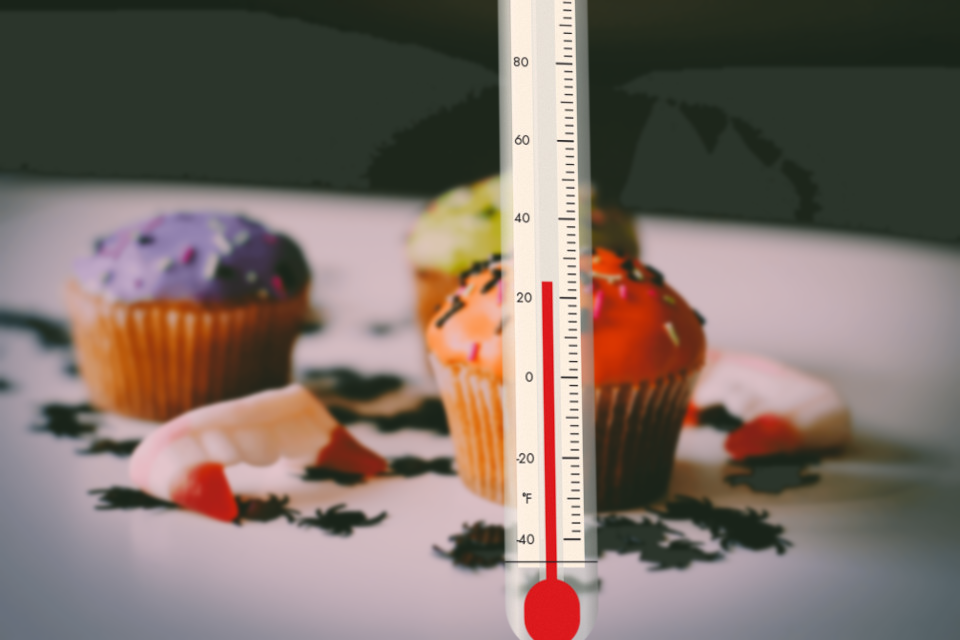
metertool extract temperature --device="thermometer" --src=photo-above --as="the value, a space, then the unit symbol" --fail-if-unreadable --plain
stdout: 24 °F
